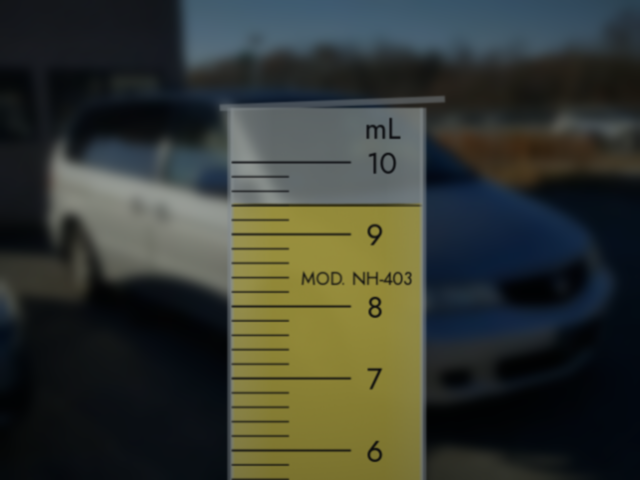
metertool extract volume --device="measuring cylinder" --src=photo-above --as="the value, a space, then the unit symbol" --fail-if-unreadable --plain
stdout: 9.4 mL
